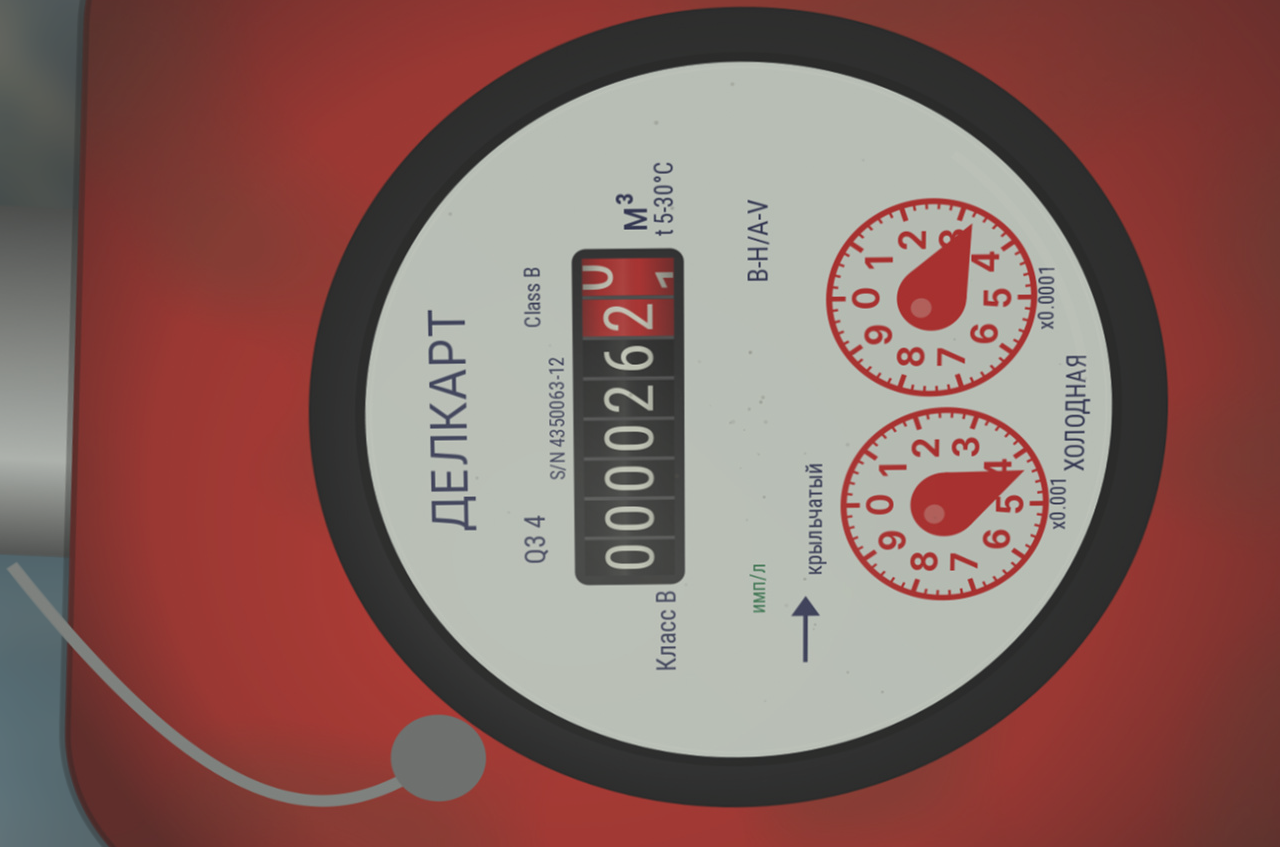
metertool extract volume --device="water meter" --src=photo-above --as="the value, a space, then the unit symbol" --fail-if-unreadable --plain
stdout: 26.2043 m³
